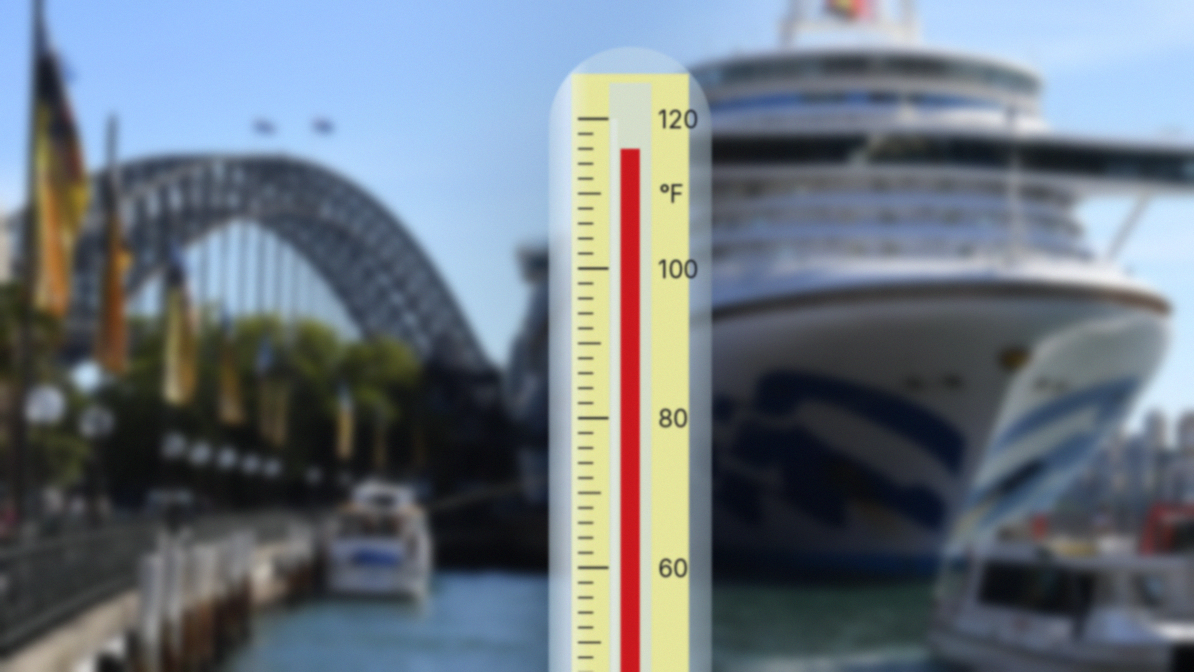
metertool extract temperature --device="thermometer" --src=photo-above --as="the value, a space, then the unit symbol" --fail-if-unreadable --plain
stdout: 116 °F
